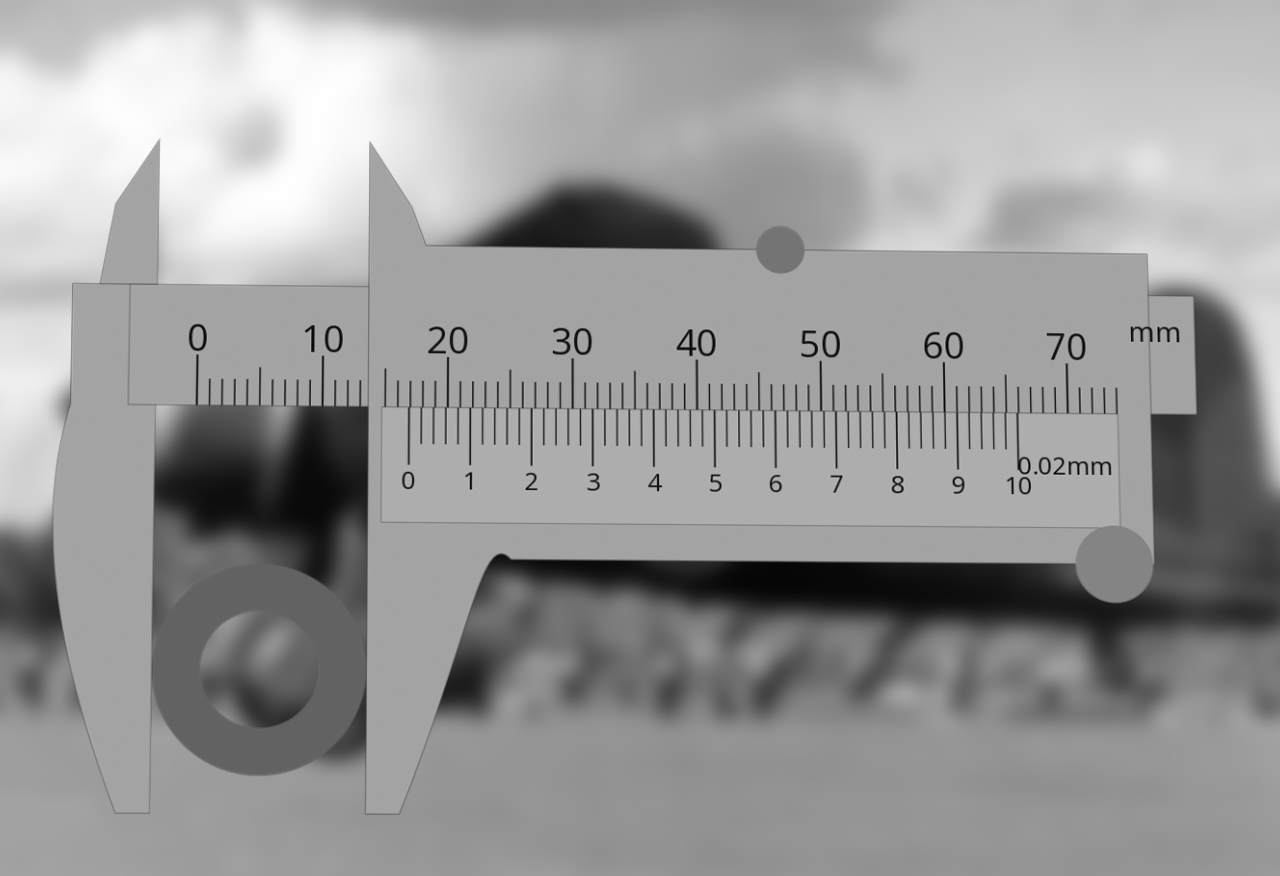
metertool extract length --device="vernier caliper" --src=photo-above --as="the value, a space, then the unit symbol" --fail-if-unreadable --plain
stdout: 16.9 mm
